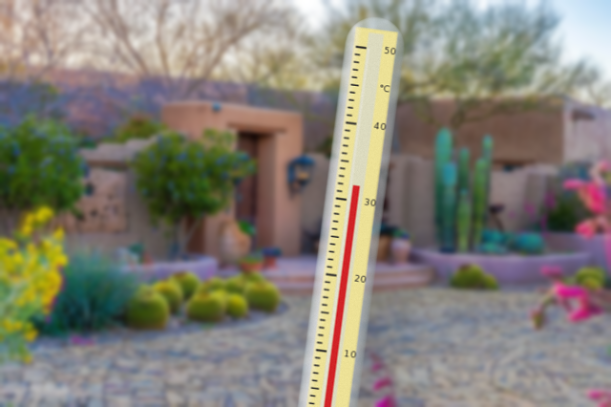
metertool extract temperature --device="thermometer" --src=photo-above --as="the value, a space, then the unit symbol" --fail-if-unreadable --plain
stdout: 32 °C
